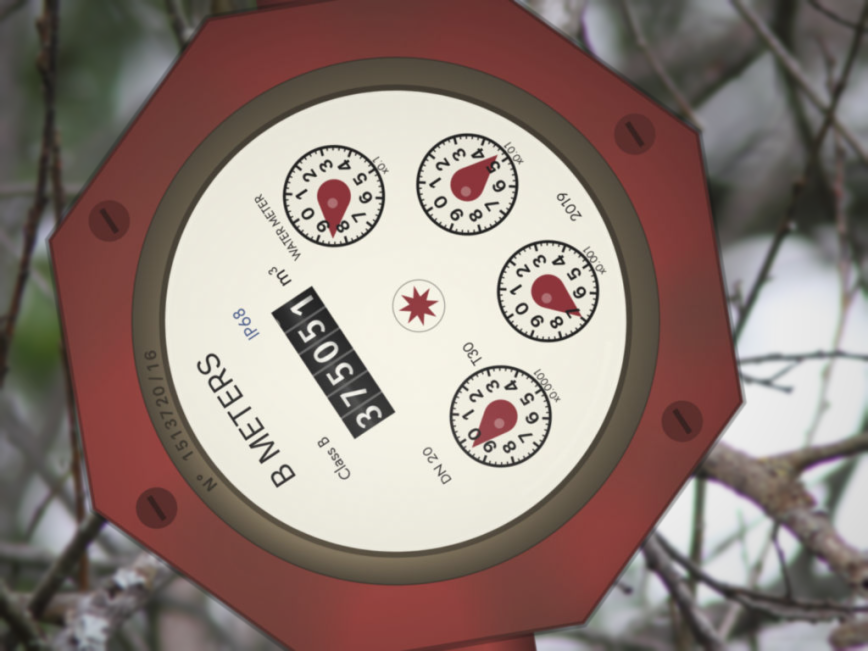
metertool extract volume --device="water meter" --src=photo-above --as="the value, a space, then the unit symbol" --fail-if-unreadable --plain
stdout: 375050.8469 m³
